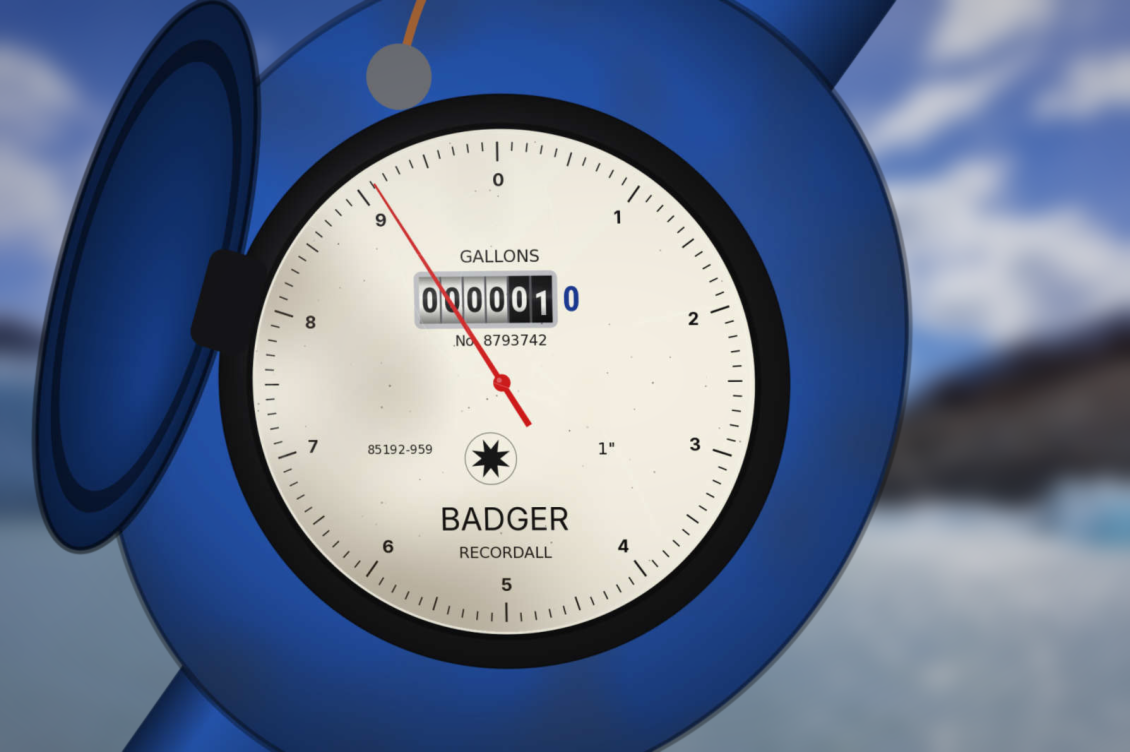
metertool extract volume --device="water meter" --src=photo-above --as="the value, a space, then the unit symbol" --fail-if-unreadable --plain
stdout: 9.1 gal
